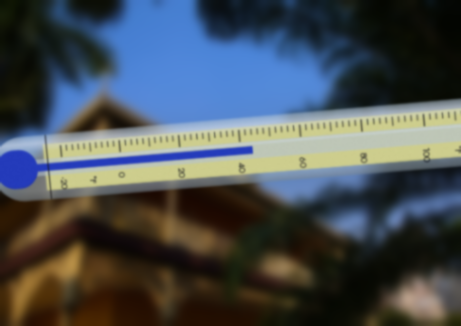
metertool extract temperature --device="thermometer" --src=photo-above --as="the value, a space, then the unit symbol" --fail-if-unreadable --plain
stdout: 44 °F
